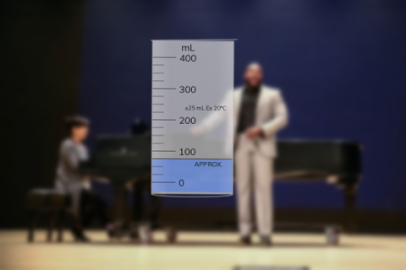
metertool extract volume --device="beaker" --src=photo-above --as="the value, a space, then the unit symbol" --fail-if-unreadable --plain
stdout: 75 mL
